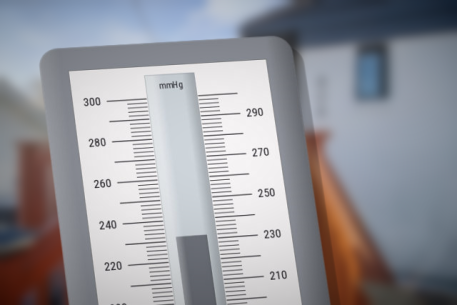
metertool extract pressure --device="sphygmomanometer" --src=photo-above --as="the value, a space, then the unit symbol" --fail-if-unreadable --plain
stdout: 232 mmHg
